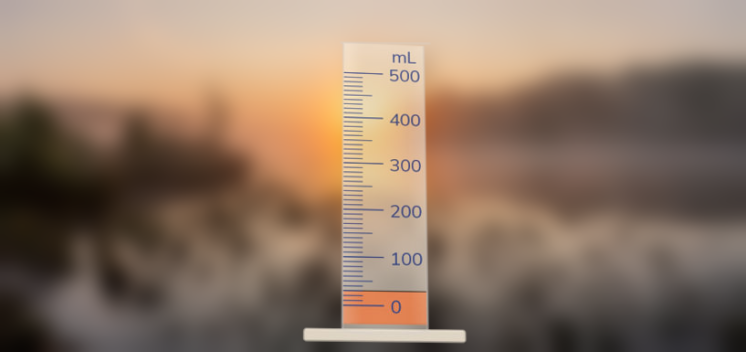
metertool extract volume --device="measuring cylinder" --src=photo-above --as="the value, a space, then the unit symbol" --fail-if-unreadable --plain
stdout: 30 mL
